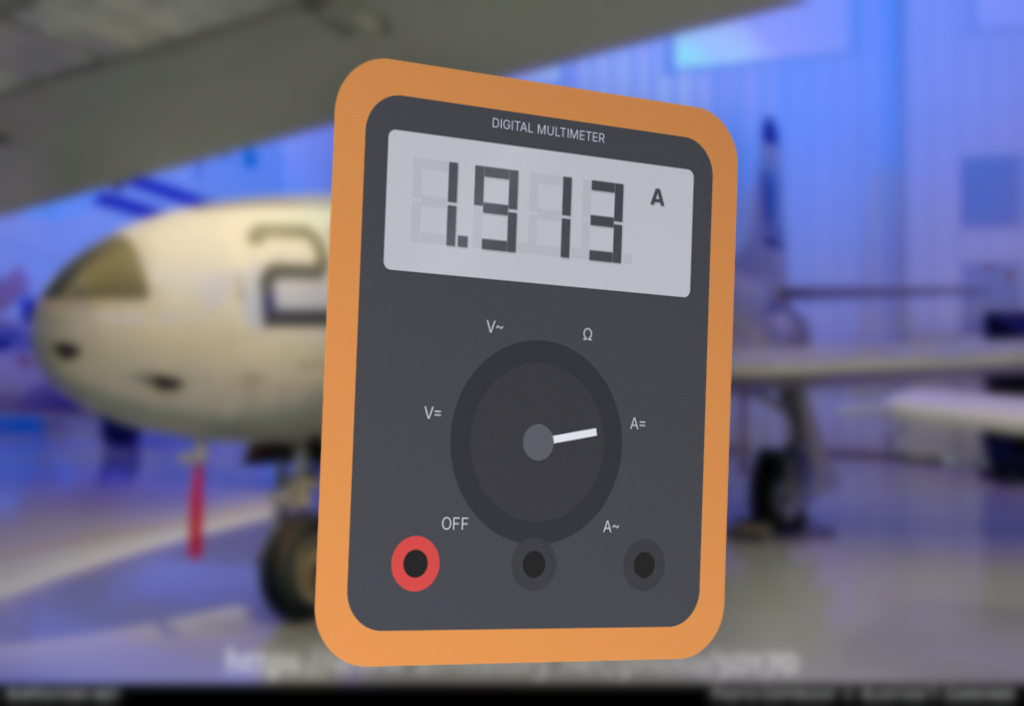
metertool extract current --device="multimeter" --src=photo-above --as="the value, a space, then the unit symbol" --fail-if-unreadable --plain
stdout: 1.913 A
